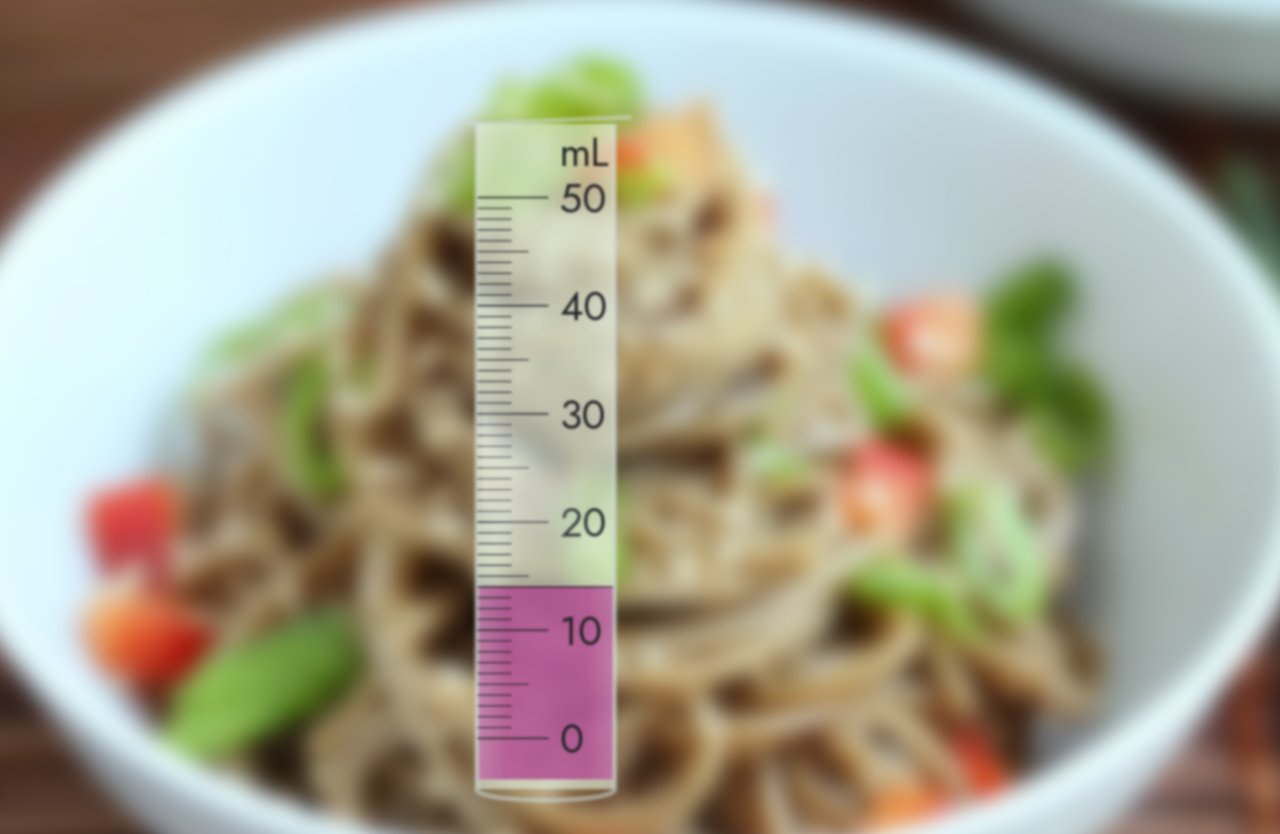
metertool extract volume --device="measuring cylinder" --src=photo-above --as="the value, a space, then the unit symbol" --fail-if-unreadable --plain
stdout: 14 mL
